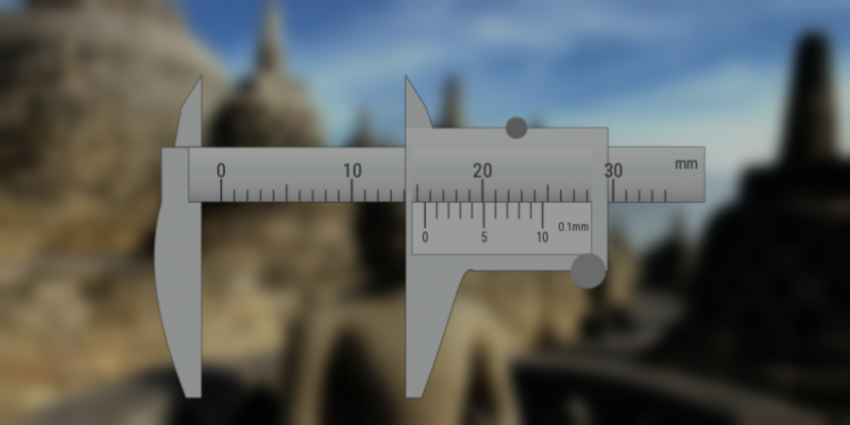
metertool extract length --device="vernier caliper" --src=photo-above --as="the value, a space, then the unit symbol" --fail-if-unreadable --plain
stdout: 15.6 mm
